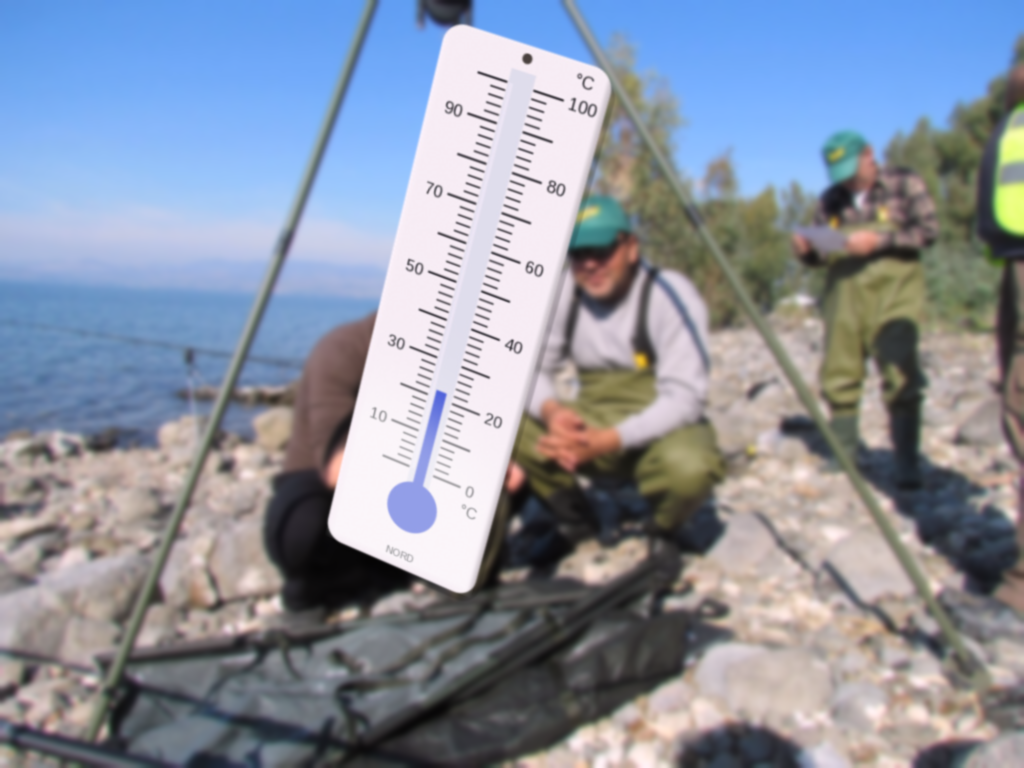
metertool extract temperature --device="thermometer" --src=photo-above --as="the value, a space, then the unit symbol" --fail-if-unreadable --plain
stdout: 22 °C
